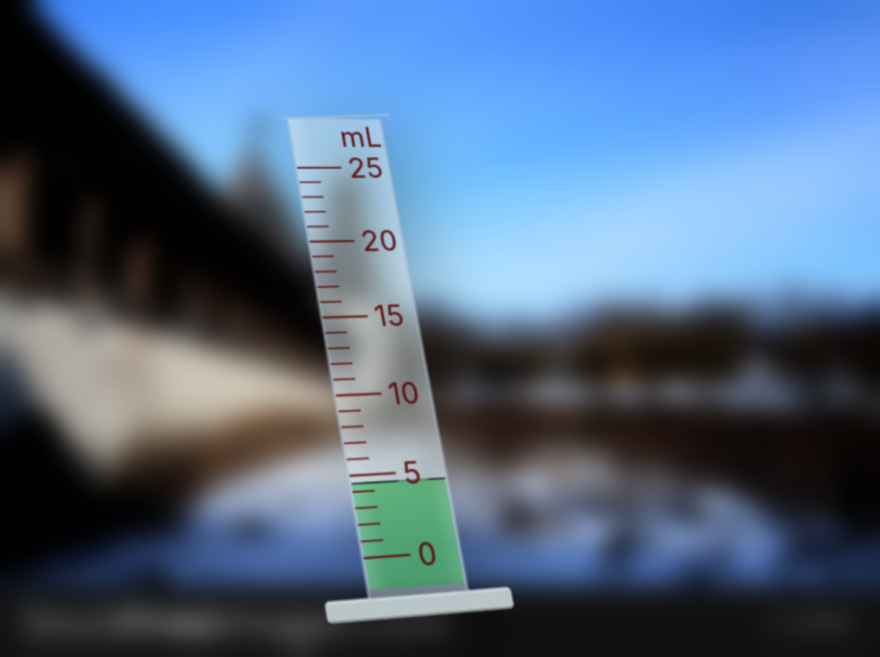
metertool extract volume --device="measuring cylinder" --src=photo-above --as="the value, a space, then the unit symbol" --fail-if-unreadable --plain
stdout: 4.5 mL
